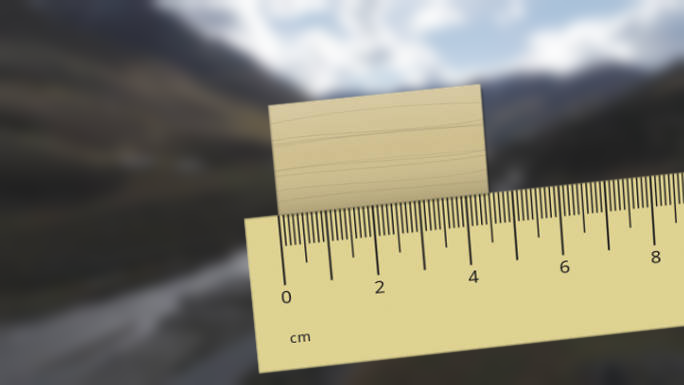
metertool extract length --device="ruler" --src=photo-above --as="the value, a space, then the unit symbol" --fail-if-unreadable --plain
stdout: 4.5 cm
